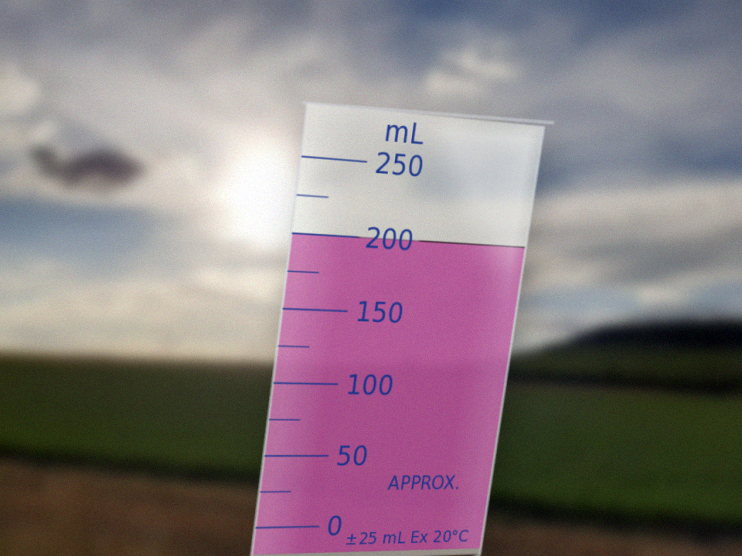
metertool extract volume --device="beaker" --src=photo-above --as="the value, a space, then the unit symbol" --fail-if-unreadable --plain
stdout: 200 mL
